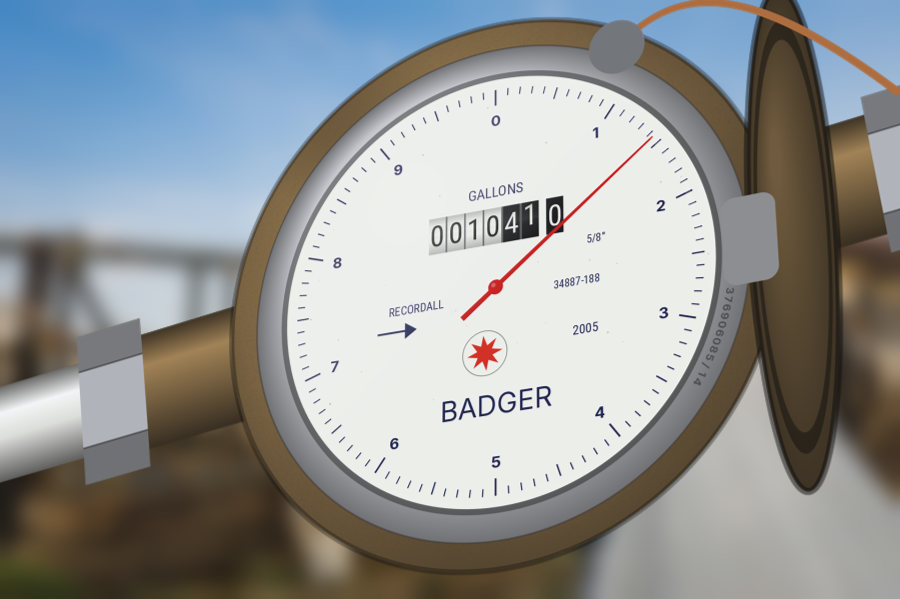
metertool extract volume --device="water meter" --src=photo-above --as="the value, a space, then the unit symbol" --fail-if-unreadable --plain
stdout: 10411.4 gal
